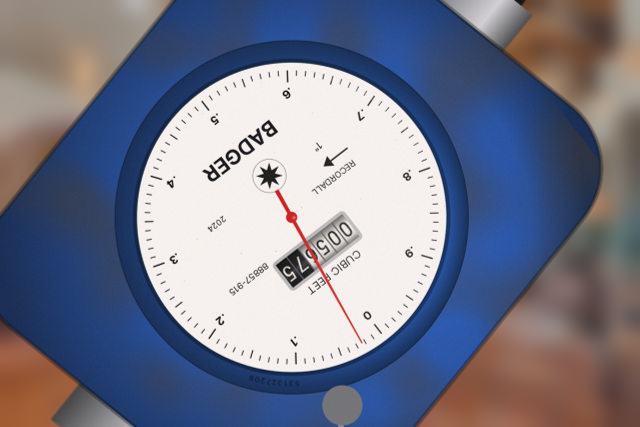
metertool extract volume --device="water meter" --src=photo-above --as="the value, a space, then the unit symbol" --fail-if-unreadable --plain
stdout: 5675.02 ft³
